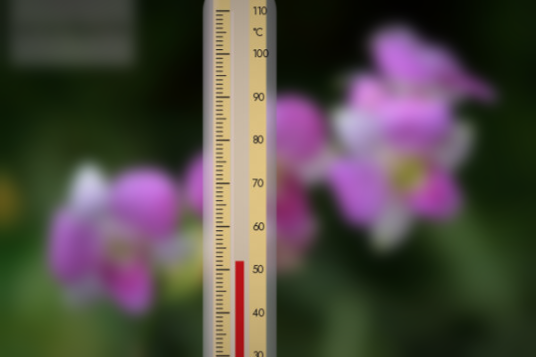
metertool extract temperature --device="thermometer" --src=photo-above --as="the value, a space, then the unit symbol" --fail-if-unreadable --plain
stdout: 52 °C
